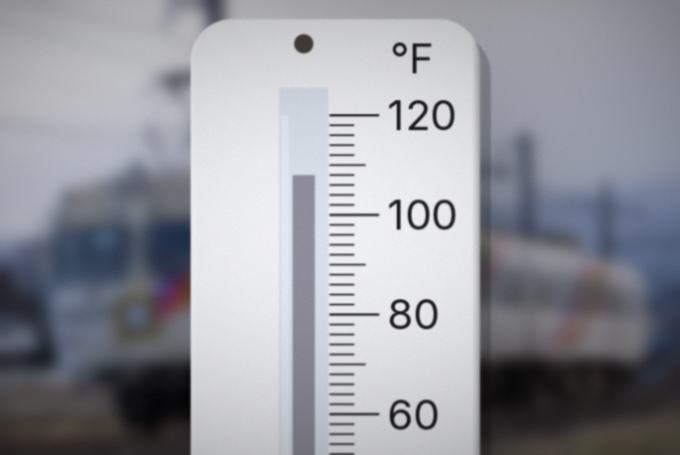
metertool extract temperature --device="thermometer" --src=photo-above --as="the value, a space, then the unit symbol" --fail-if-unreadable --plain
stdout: 108 °F
